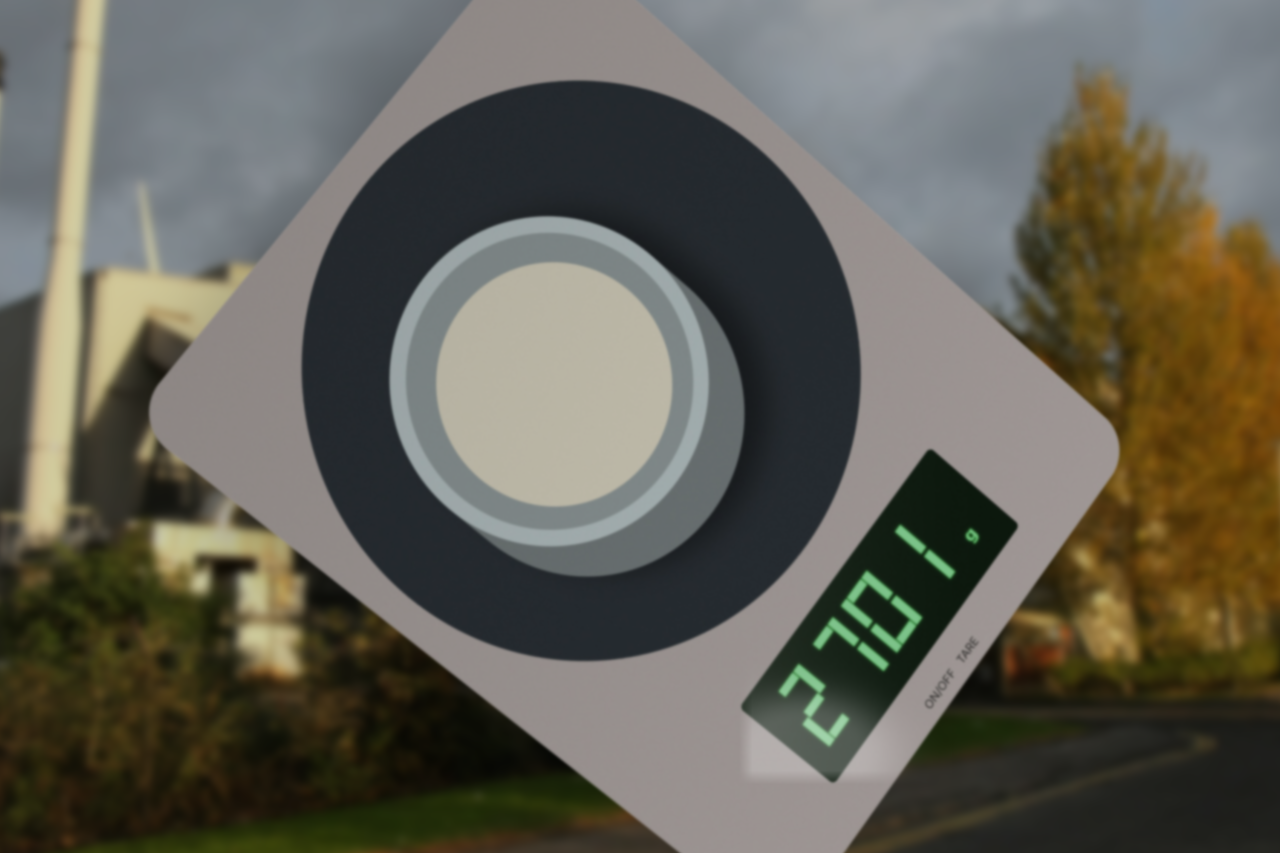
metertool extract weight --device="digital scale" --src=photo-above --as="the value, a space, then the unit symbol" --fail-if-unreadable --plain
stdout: 2701 g
